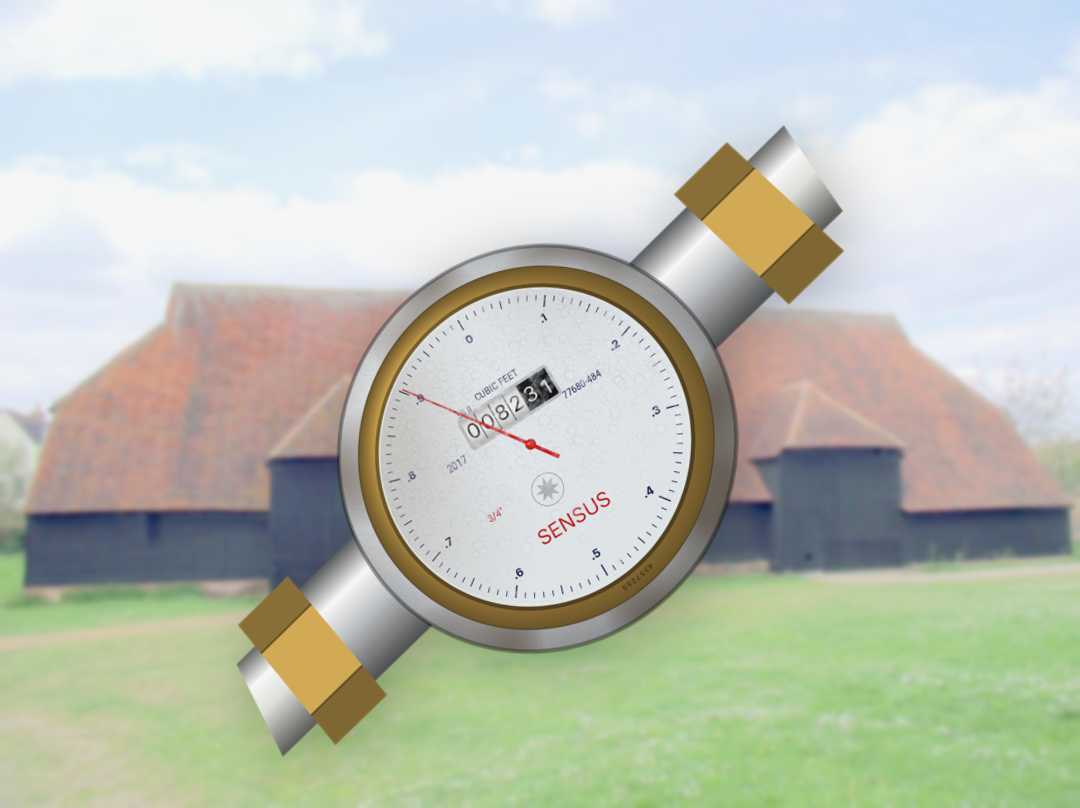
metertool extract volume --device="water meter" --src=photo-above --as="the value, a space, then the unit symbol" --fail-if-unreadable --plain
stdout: 8230.90 ft³
